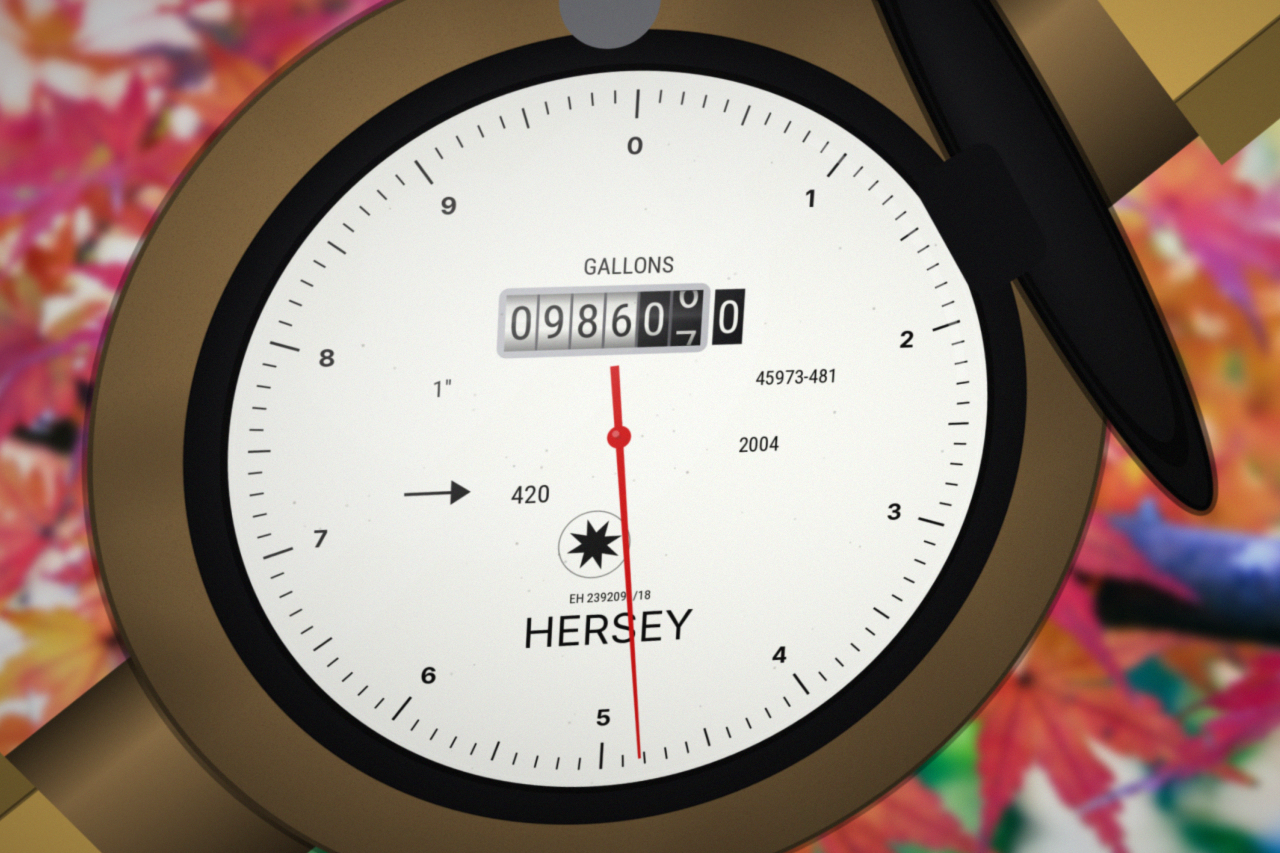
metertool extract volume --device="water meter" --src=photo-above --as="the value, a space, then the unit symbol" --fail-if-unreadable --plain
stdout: 986064.8 gal
